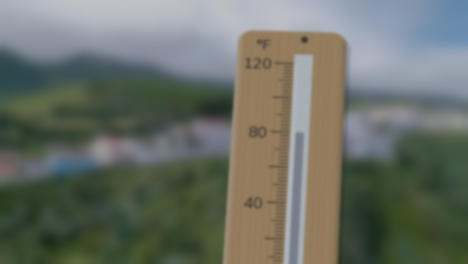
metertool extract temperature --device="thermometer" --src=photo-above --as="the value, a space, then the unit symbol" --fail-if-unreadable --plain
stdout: 80 °F
